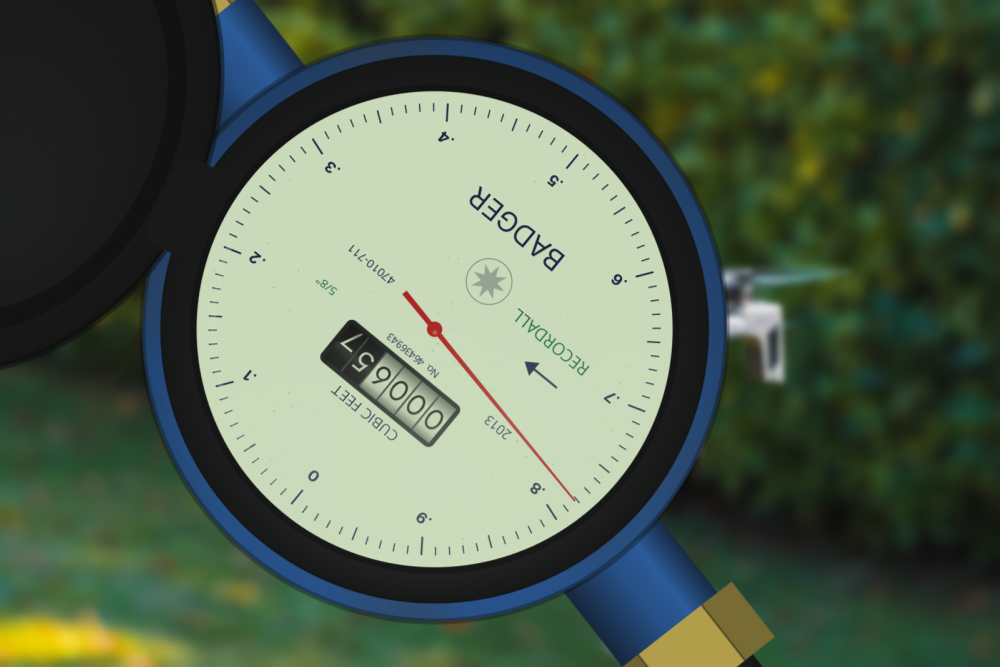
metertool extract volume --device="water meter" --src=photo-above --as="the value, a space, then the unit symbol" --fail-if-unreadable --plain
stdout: 656.78 ft³
